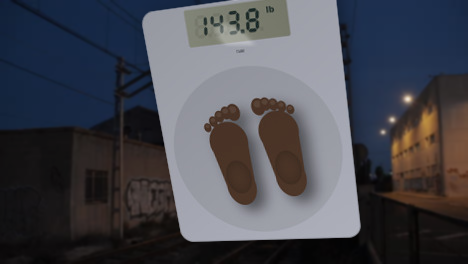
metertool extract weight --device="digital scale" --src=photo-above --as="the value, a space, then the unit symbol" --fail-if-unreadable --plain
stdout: 143.8 lb
